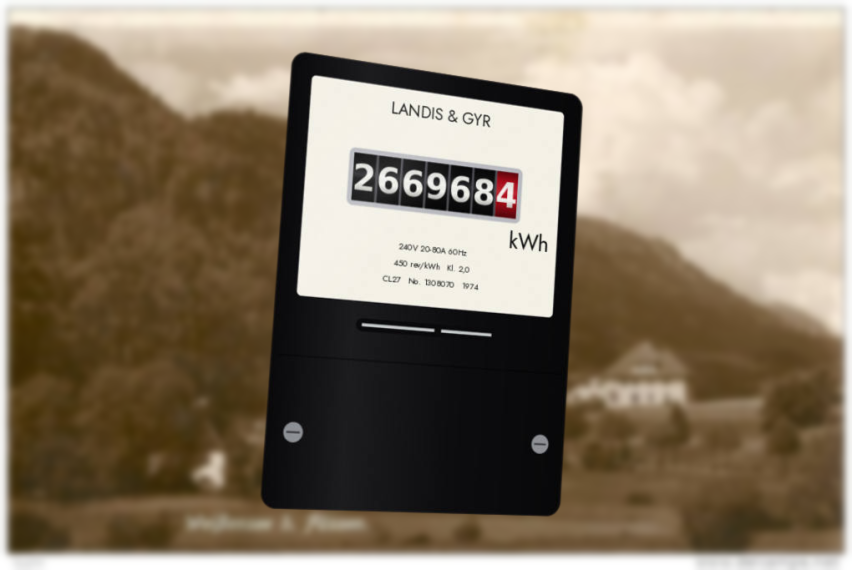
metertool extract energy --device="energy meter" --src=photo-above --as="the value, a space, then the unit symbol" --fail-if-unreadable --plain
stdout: 266968.4 kWh
